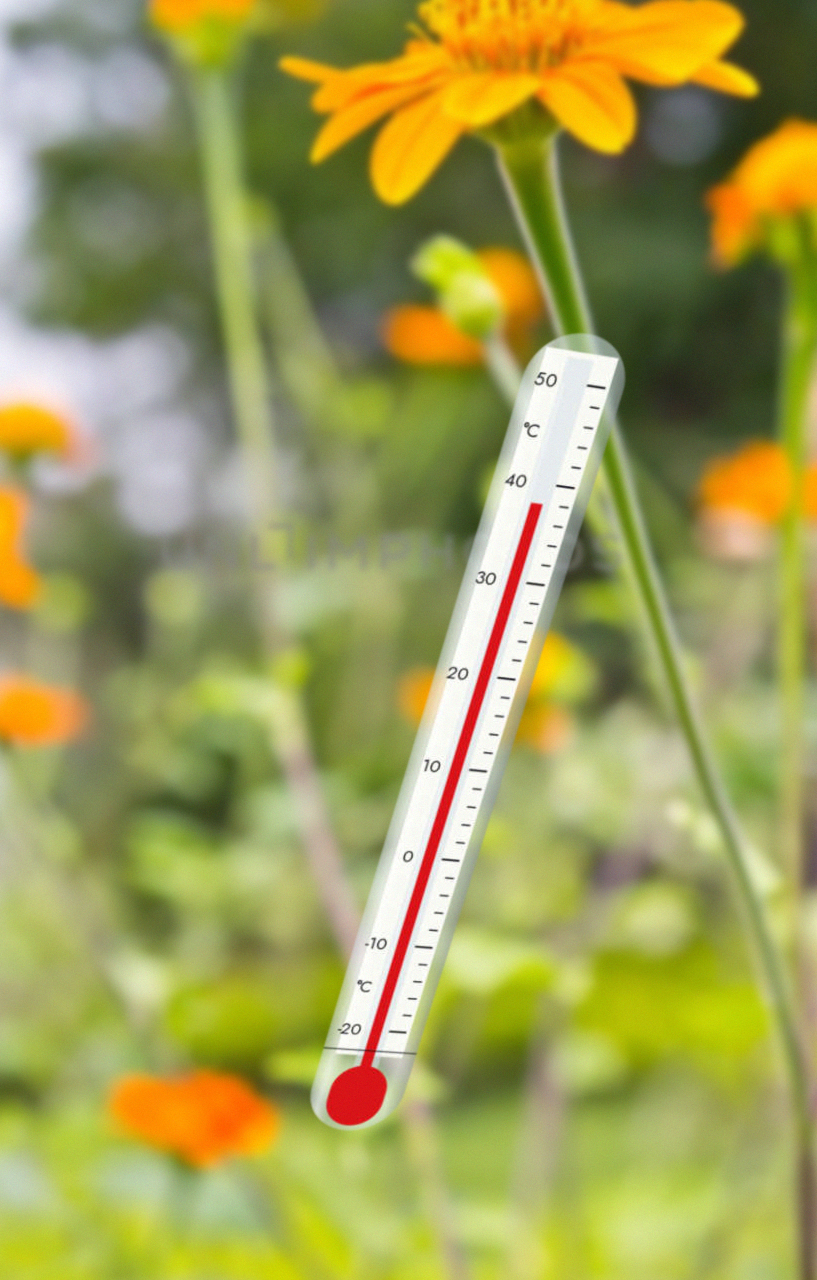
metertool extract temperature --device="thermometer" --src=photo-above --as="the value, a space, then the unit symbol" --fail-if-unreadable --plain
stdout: 38 °C
